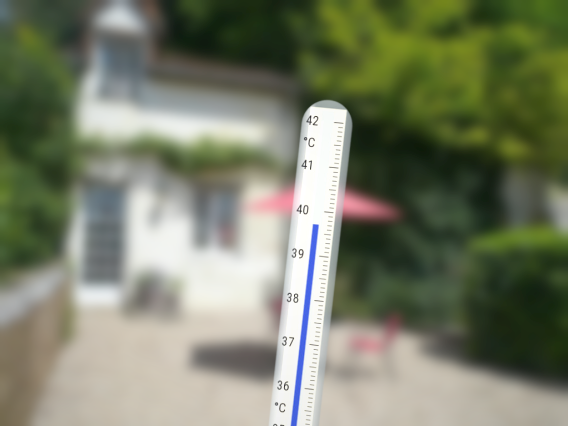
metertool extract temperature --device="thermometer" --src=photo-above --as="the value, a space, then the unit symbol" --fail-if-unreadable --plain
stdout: 39.7 °C
